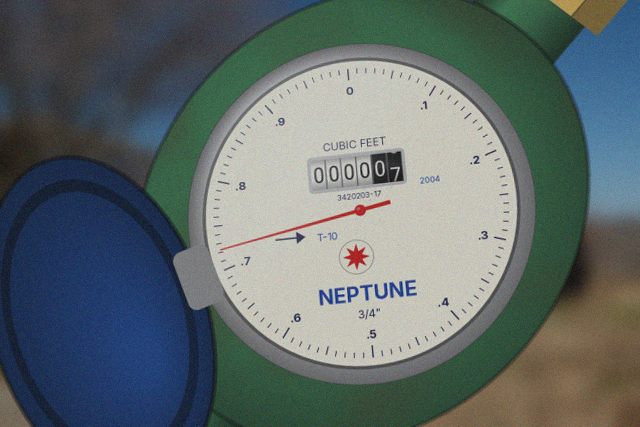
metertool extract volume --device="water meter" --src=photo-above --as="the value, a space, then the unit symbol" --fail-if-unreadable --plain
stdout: 6.72 ft³
